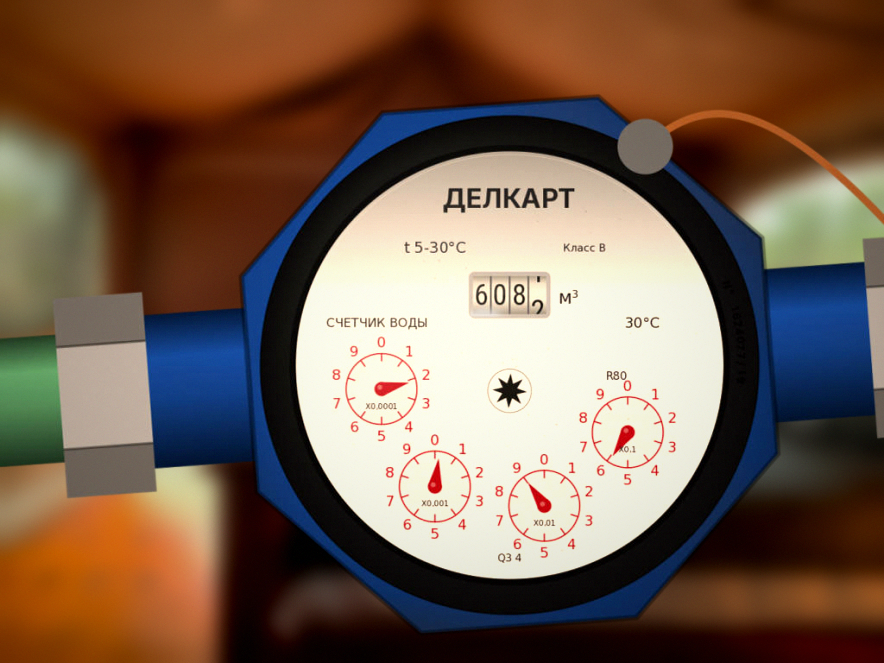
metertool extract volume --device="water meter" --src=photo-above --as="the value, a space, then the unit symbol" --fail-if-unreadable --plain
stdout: 6081.5902 m³
